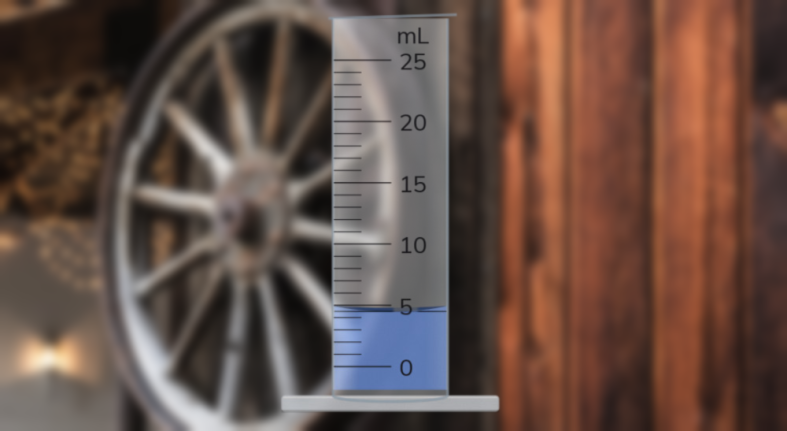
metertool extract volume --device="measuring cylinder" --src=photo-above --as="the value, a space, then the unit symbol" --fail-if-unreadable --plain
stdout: 4.5 mL
